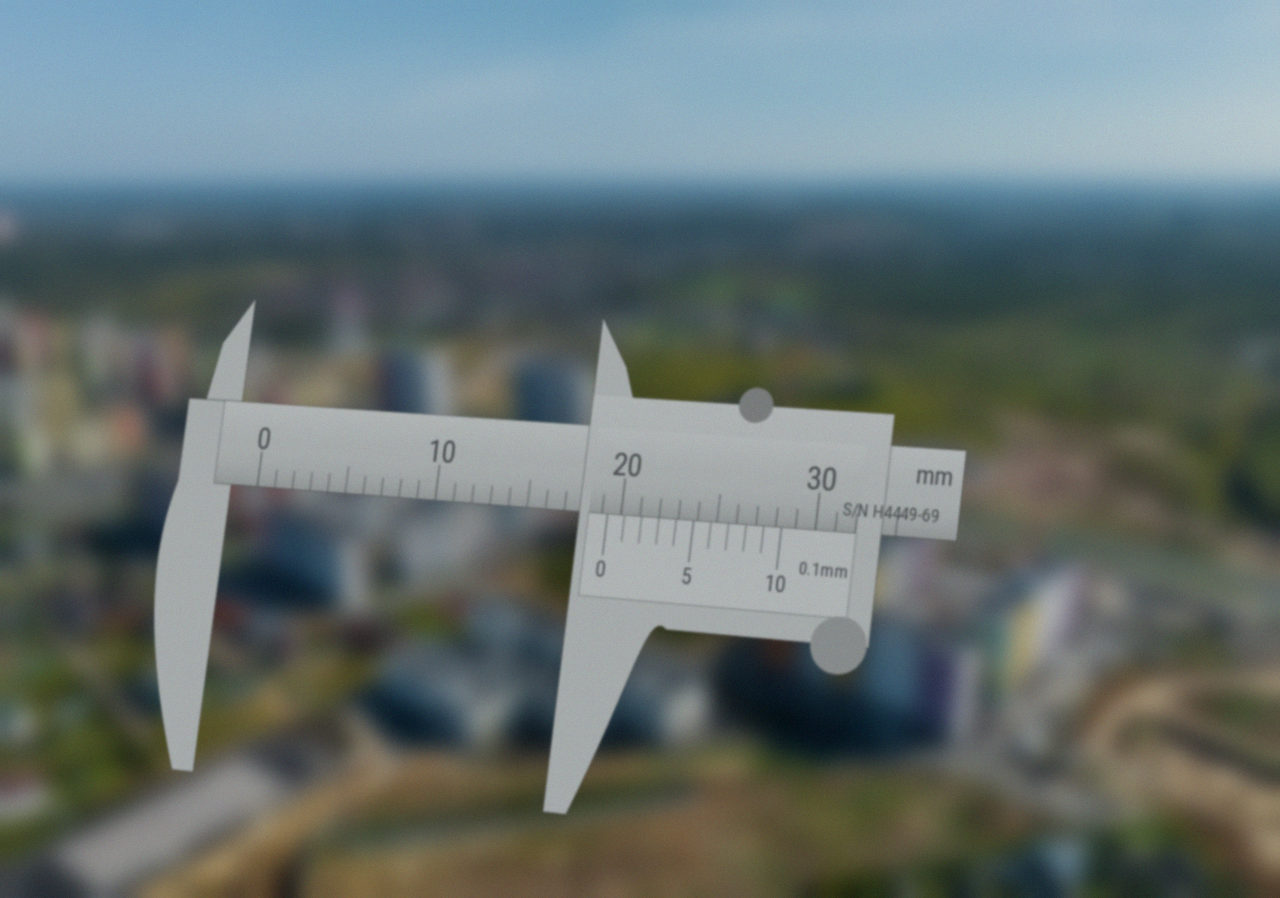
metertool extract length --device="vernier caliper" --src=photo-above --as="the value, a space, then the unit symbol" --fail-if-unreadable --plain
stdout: 19.3 mm
